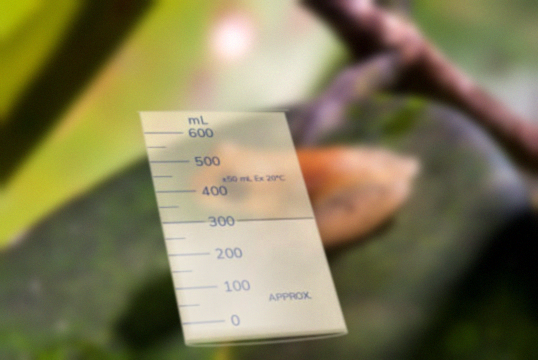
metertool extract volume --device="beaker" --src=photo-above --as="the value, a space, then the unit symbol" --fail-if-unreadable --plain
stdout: 300 mL
